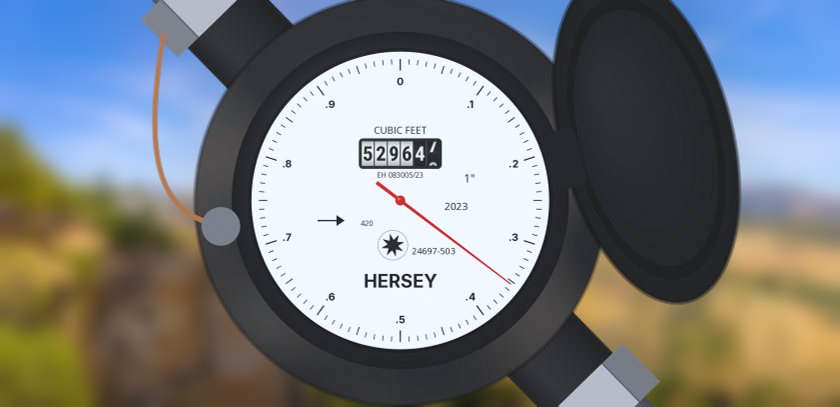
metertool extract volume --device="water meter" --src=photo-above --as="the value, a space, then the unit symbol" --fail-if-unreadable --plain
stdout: 529647.35 ft³
